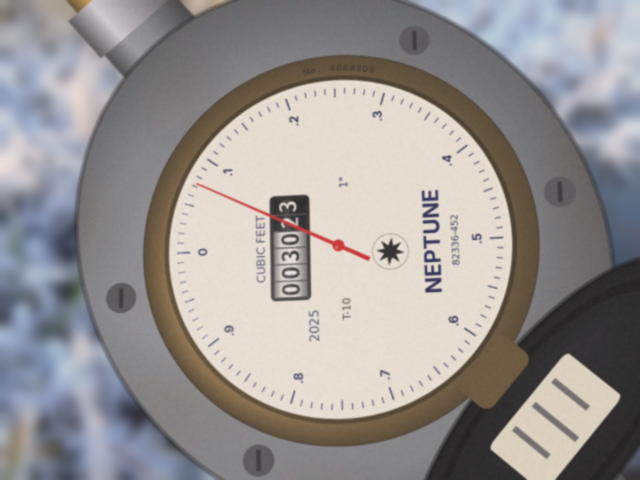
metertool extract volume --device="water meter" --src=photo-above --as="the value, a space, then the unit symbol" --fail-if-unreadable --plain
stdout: 3023.07 ft³
